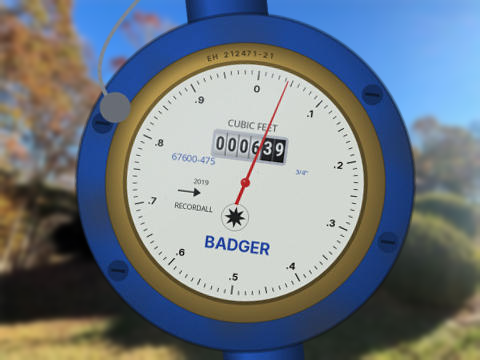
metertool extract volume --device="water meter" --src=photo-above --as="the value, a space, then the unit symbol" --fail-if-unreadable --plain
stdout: 639.04 ft³
